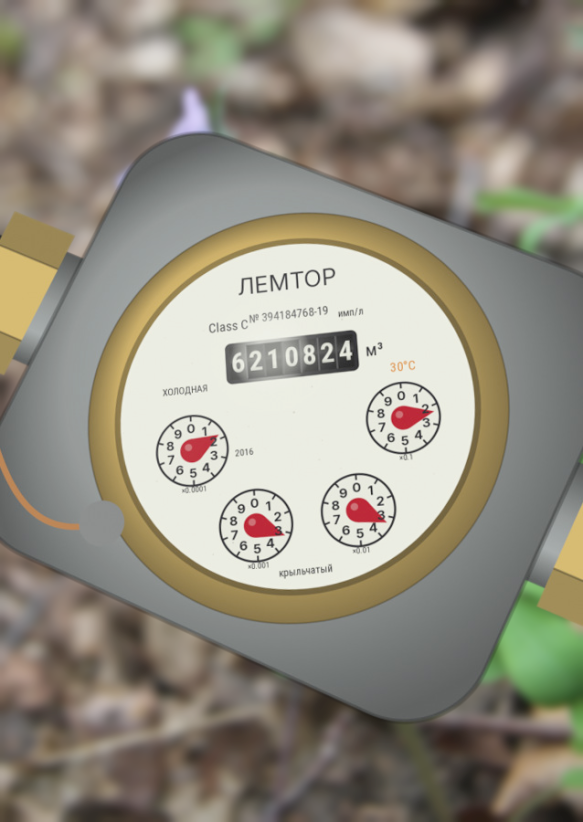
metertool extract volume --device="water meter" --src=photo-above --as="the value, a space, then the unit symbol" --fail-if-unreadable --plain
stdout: 6210824.2331 m³
